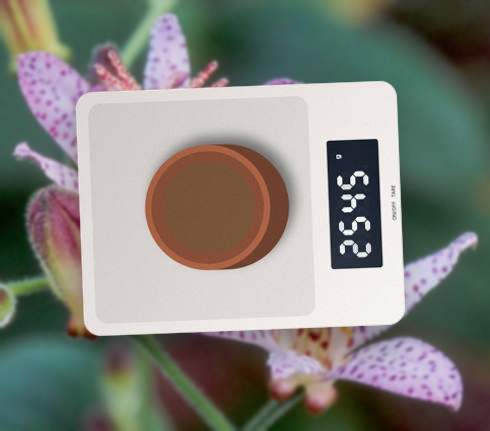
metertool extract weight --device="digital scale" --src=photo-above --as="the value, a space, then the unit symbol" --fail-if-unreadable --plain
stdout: 2545 g
